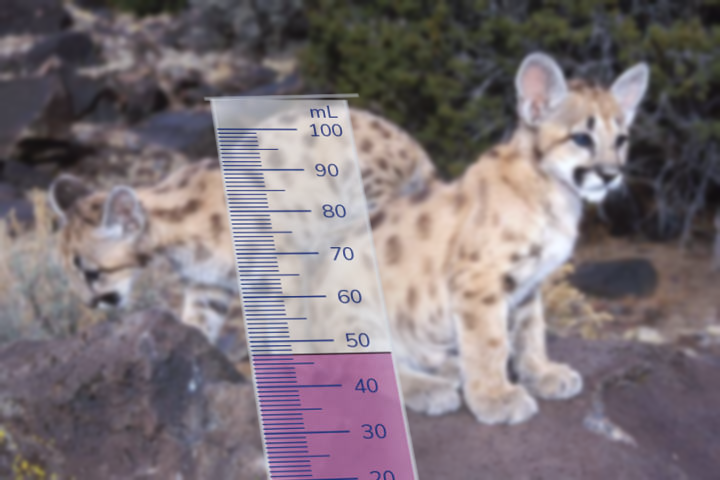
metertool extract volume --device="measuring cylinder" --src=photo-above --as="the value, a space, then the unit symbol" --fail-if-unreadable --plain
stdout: 47 mL
